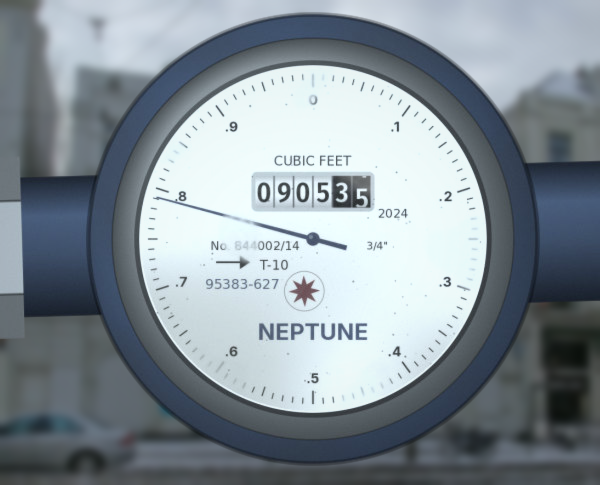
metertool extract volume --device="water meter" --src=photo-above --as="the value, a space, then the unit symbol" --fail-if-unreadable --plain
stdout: 90534.79 ft³
